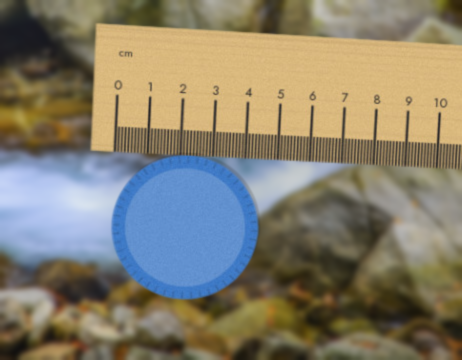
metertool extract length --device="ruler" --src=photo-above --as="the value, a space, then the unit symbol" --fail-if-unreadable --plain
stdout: 4.5 cm
